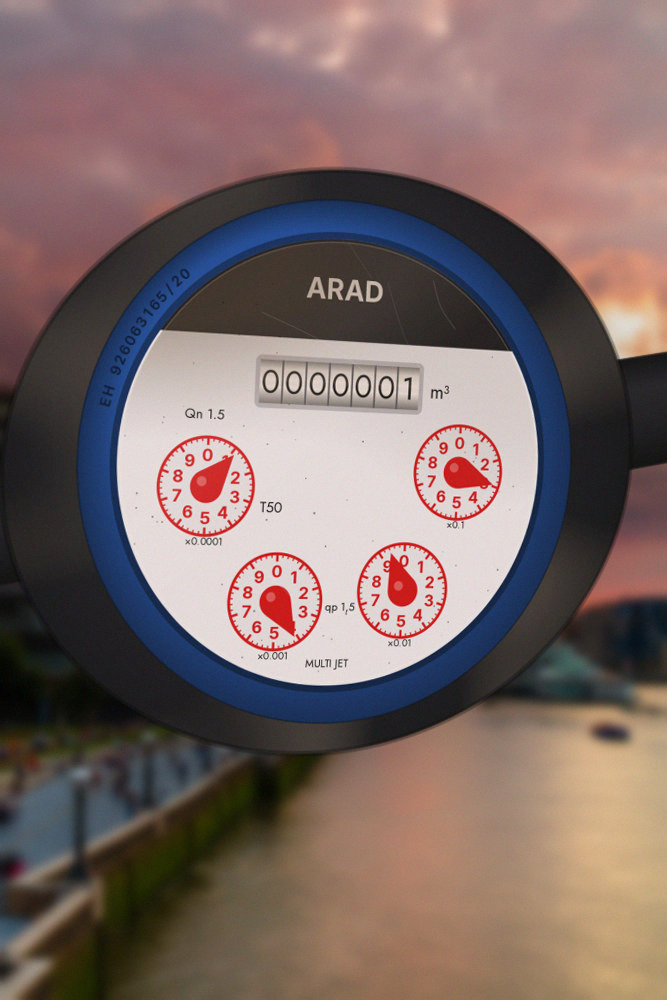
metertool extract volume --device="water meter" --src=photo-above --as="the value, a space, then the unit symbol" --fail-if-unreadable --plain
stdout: 1.2941 m³
